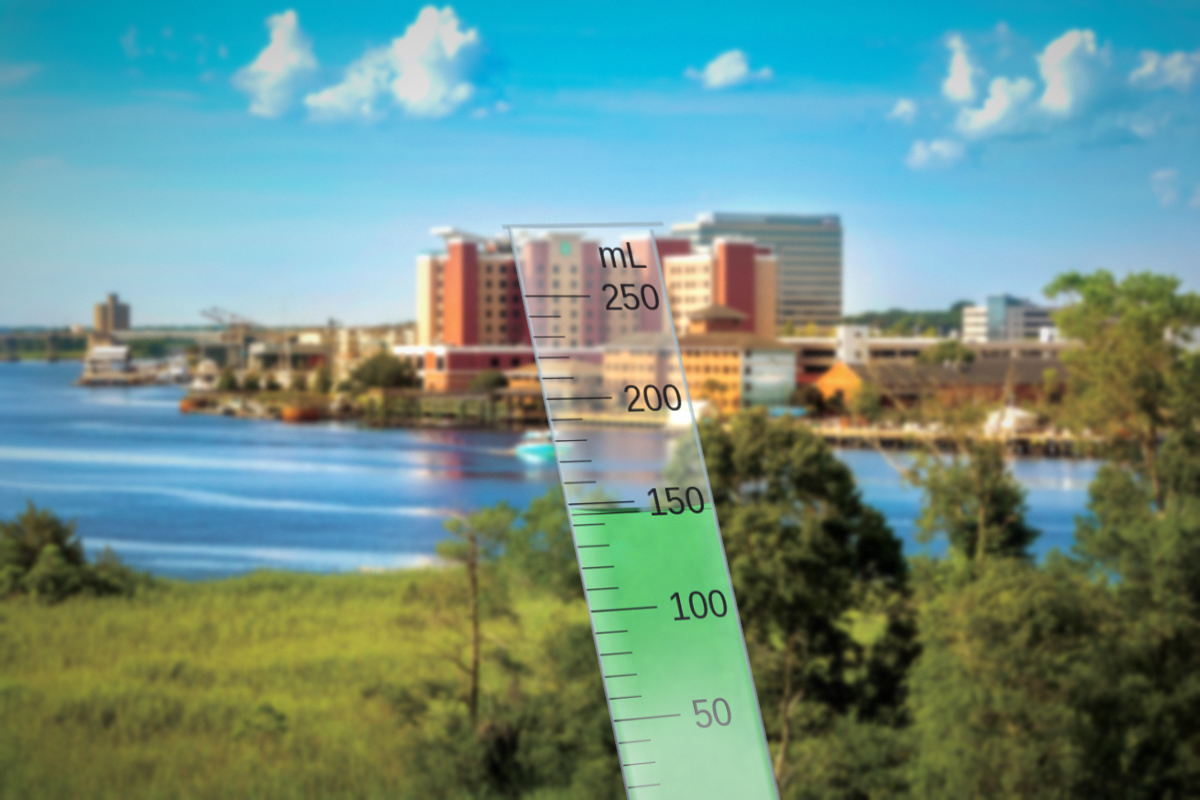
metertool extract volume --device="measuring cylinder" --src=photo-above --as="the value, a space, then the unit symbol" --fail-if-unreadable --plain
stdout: 145 mL
